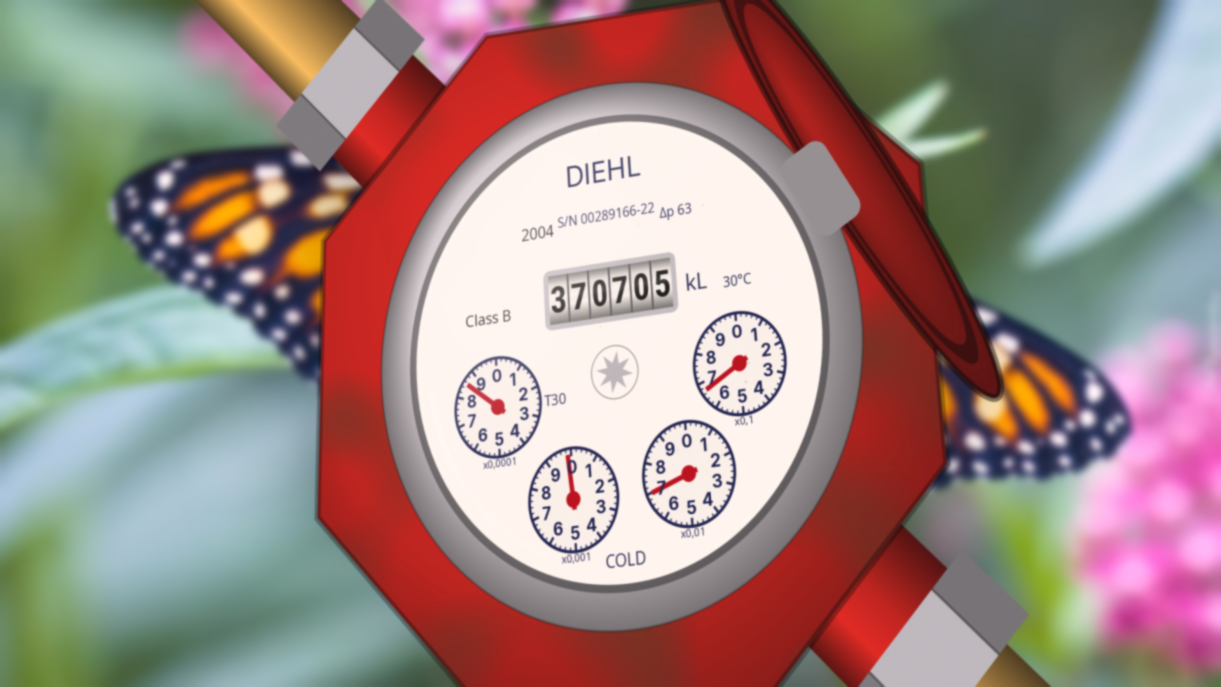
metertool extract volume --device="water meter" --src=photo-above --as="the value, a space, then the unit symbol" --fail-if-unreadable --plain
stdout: 370705.6698 kL
